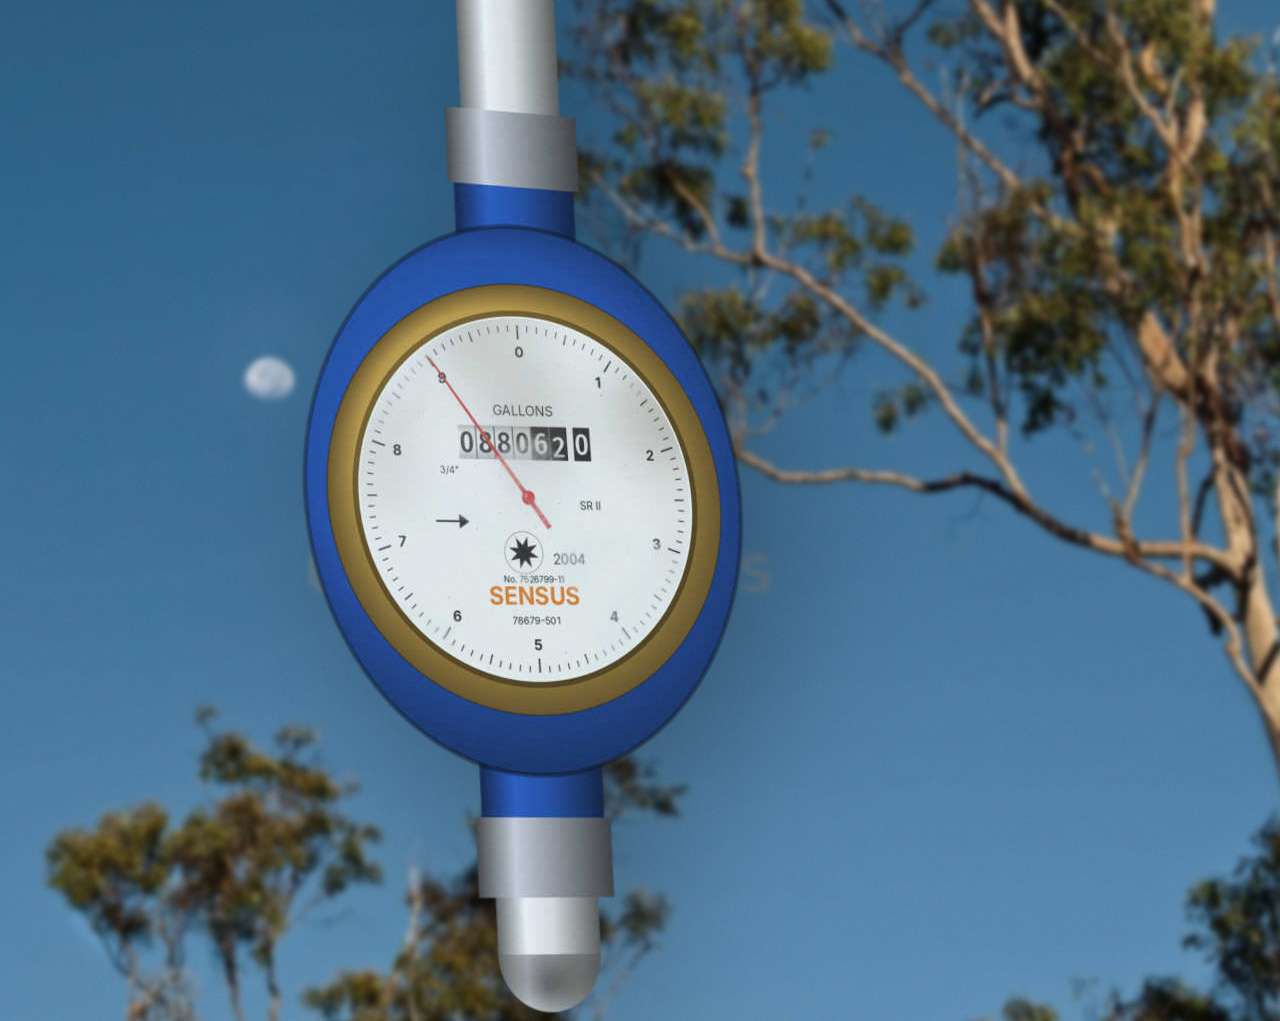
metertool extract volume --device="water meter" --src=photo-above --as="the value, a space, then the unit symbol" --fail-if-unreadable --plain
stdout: 880619.0 gal
